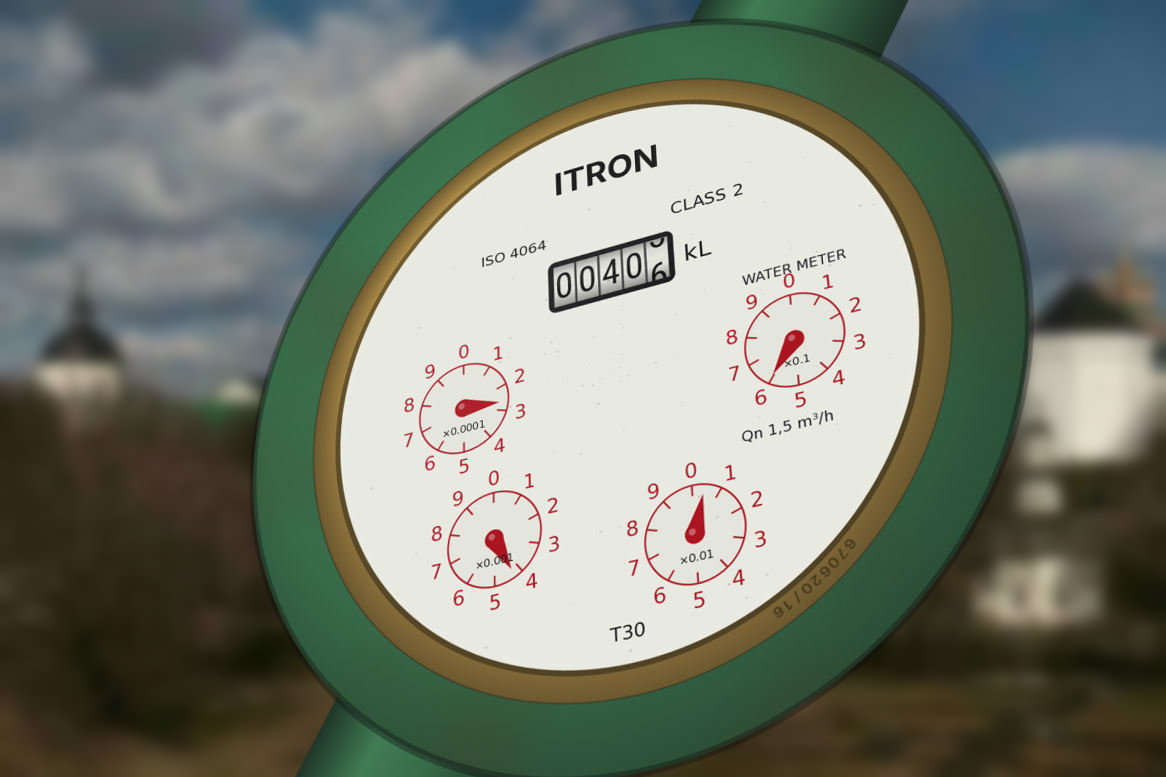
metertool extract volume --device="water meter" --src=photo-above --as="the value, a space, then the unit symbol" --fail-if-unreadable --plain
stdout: 405.6042 kL
